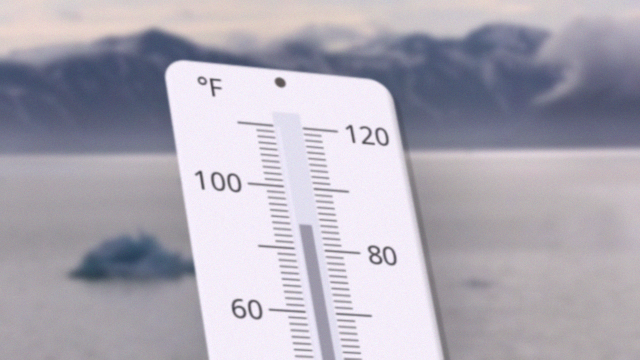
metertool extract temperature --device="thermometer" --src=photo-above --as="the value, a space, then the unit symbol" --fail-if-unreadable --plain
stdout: 88 °F
